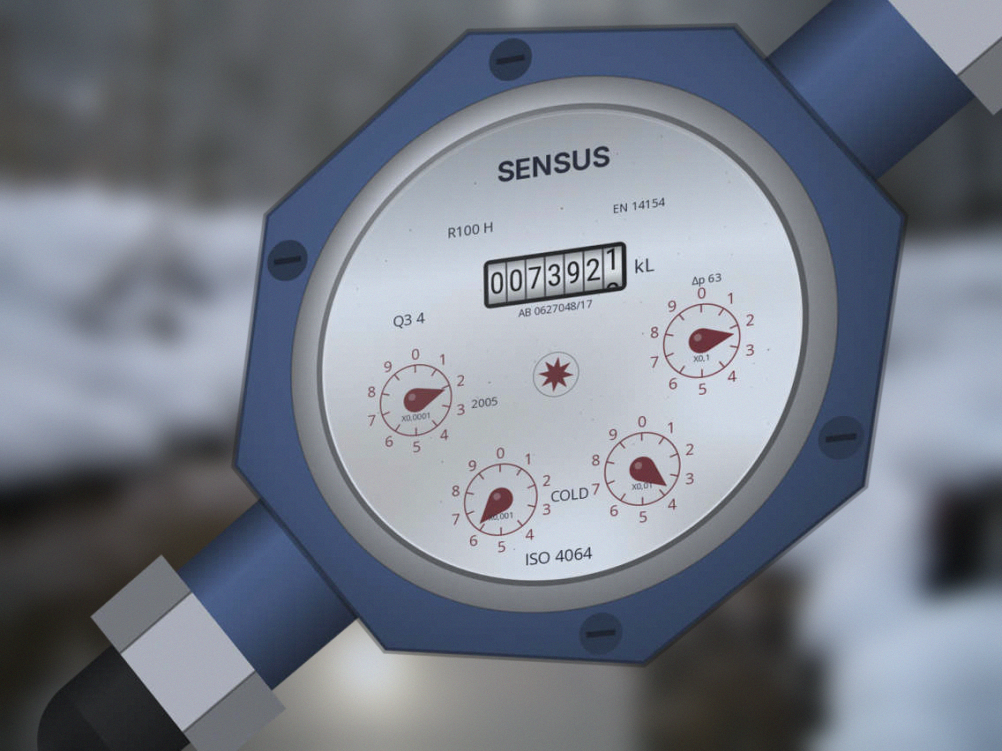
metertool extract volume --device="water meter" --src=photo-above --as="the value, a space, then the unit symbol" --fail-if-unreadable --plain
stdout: 73921.2362 kL
